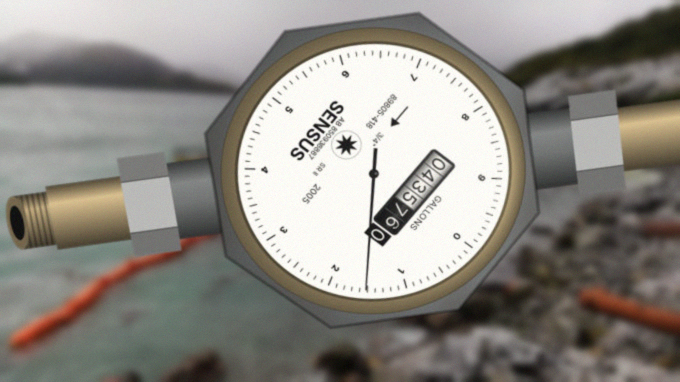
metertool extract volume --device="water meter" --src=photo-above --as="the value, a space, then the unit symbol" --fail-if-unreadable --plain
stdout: 435761.5 gal
